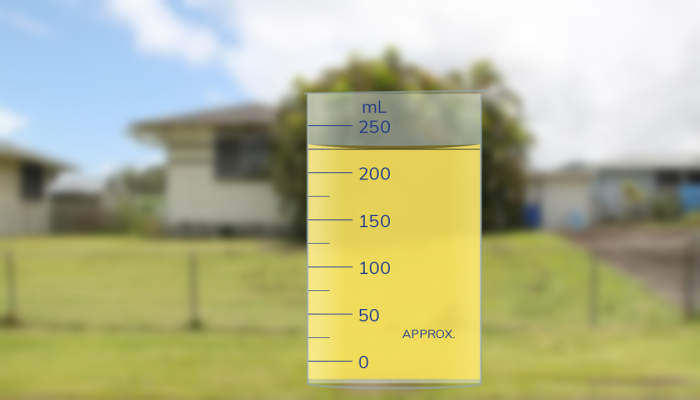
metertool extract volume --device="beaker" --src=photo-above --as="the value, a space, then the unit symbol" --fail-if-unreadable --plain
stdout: 225 mL
